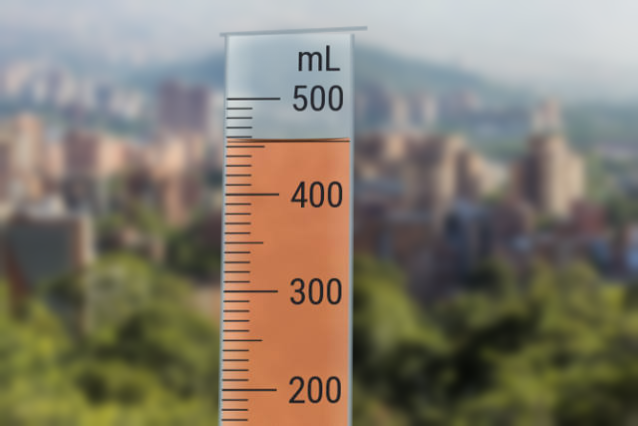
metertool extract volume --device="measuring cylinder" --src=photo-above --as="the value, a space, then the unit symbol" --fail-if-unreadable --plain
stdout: 455 mL
